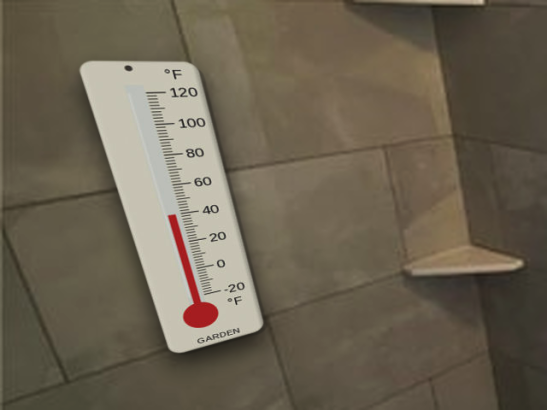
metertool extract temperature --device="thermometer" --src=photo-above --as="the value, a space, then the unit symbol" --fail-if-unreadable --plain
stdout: 40 °F
